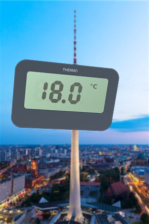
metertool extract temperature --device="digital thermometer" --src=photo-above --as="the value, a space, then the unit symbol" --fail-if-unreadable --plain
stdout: 18.0 °C
